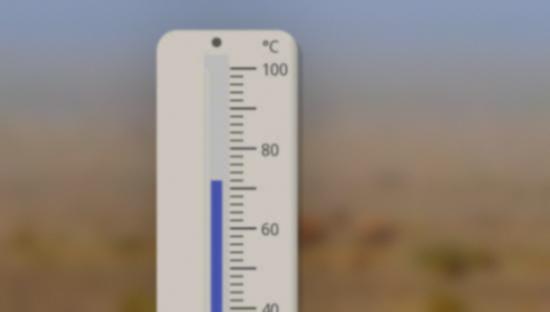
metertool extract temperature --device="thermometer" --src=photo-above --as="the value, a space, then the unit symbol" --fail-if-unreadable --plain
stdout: 72 °C
